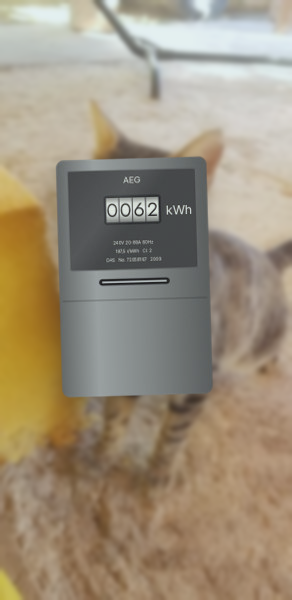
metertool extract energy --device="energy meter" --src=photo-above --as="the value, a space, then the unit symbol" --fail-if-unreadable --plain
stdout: 62 kWh
